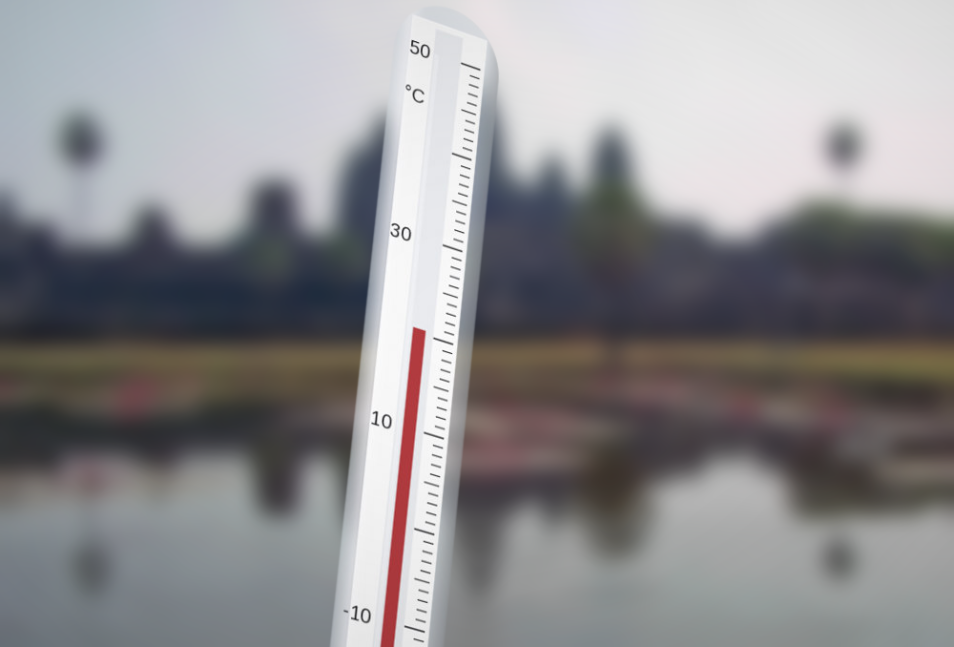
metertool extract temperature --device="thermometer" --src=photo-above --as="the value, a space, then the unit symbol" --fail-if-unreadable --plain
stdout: 20.5 °C
